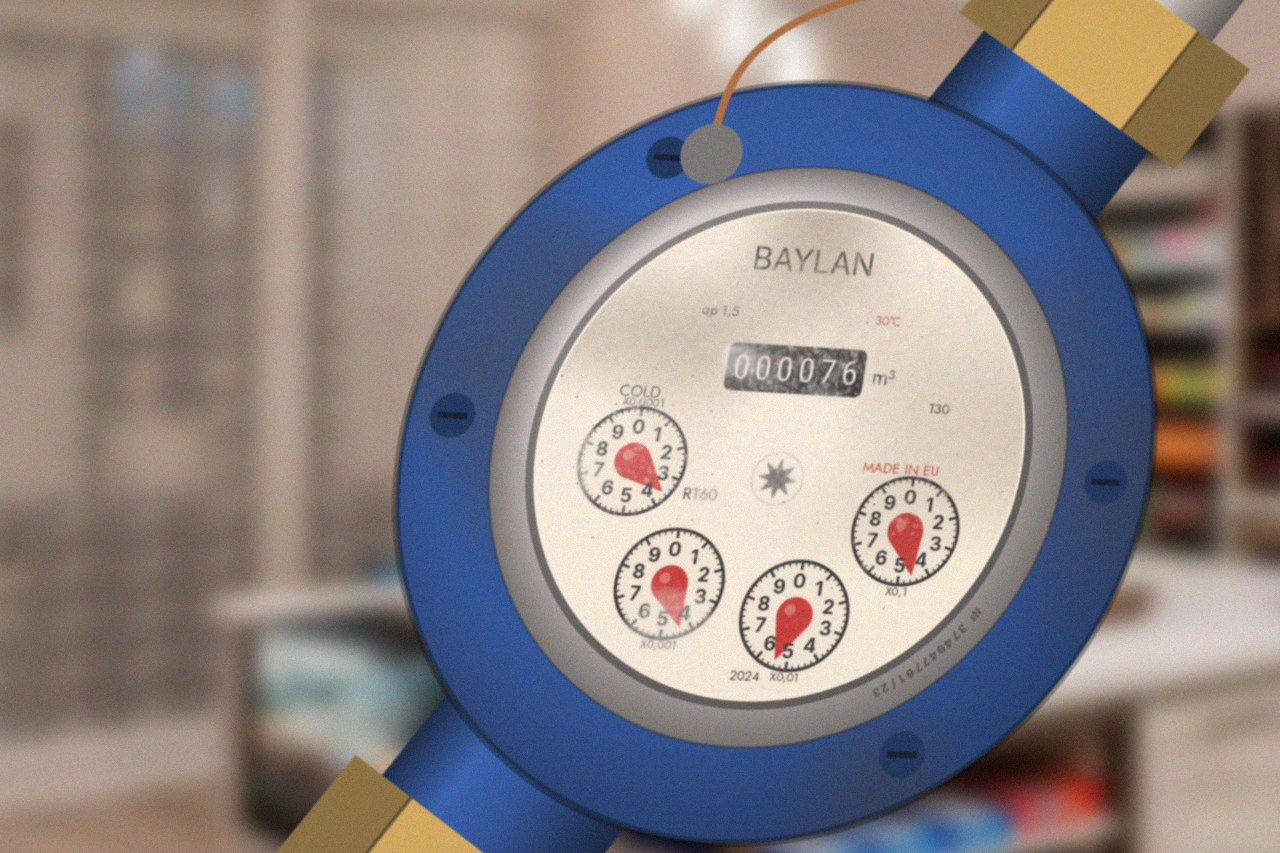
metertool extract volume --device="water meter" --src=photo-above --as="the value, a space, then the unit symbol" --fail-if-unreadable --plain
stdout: 76.4543 m³
